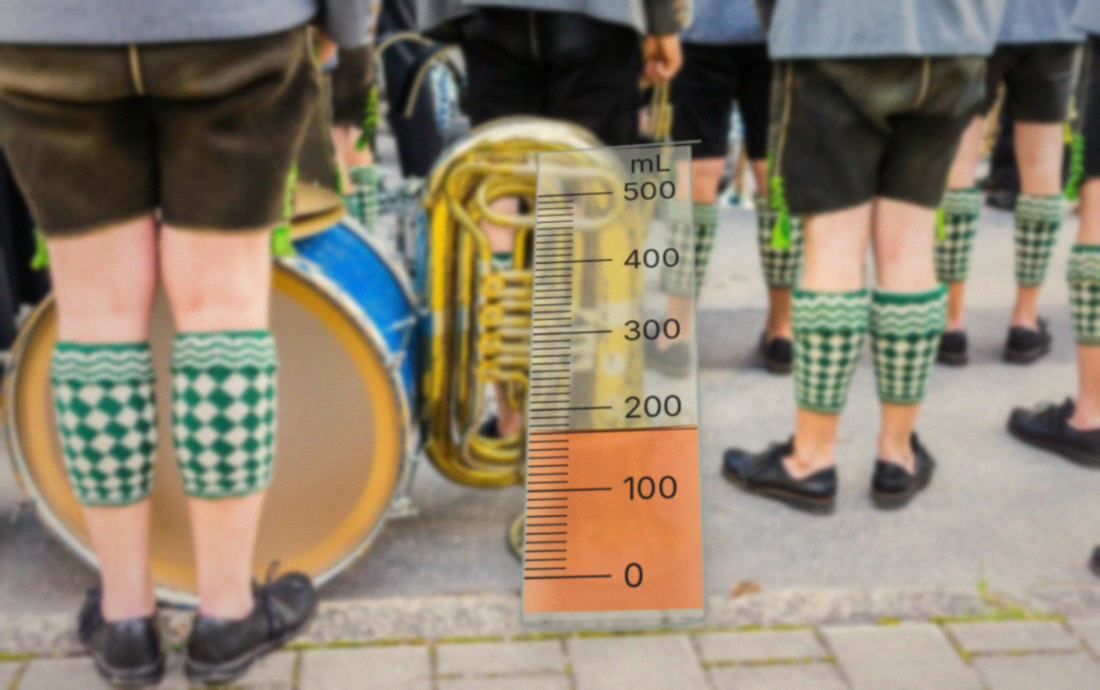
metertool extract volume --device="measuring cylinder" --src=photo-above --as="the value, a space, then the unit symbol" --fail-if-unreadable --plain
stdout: 170 mL
